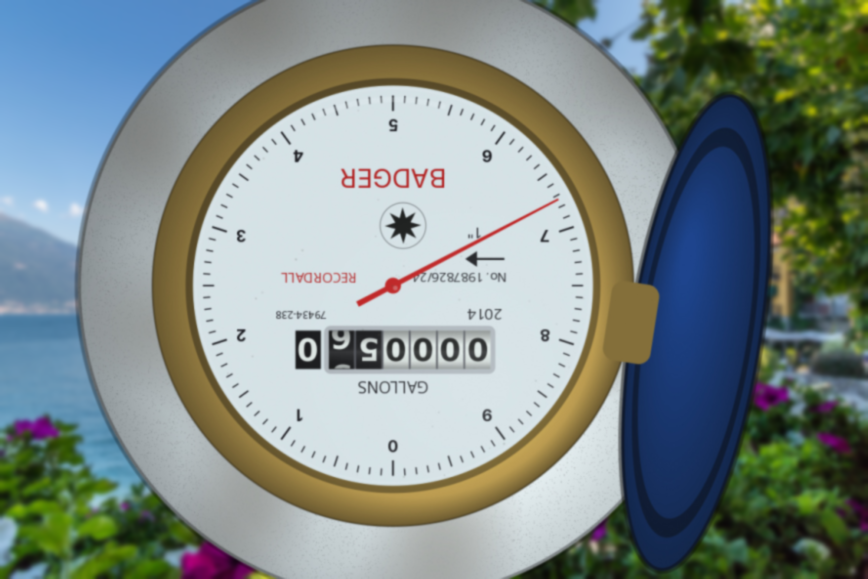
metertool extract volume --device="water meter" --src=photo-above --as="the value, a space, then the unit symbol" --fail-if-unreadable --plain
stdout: 556.7 gal
